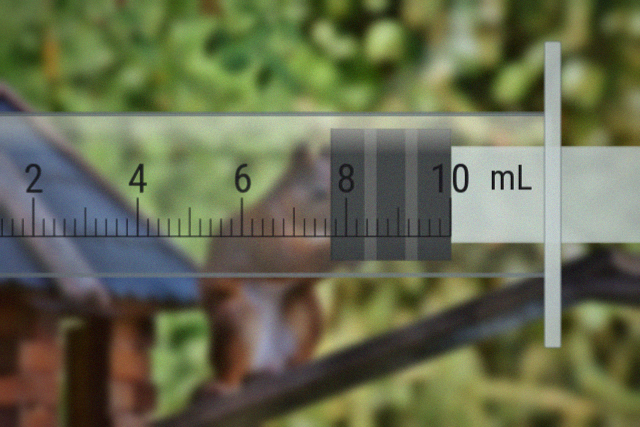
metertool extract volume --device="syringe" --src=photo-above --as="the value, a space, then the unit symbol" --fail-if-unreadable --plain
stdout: 7.7 mL
